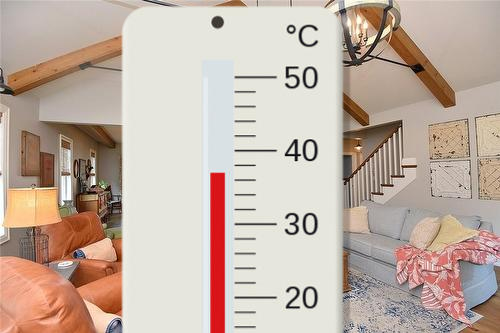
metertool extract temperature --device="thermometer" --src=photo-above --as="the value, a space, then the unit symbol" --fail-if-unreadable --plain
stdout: 37 °C
